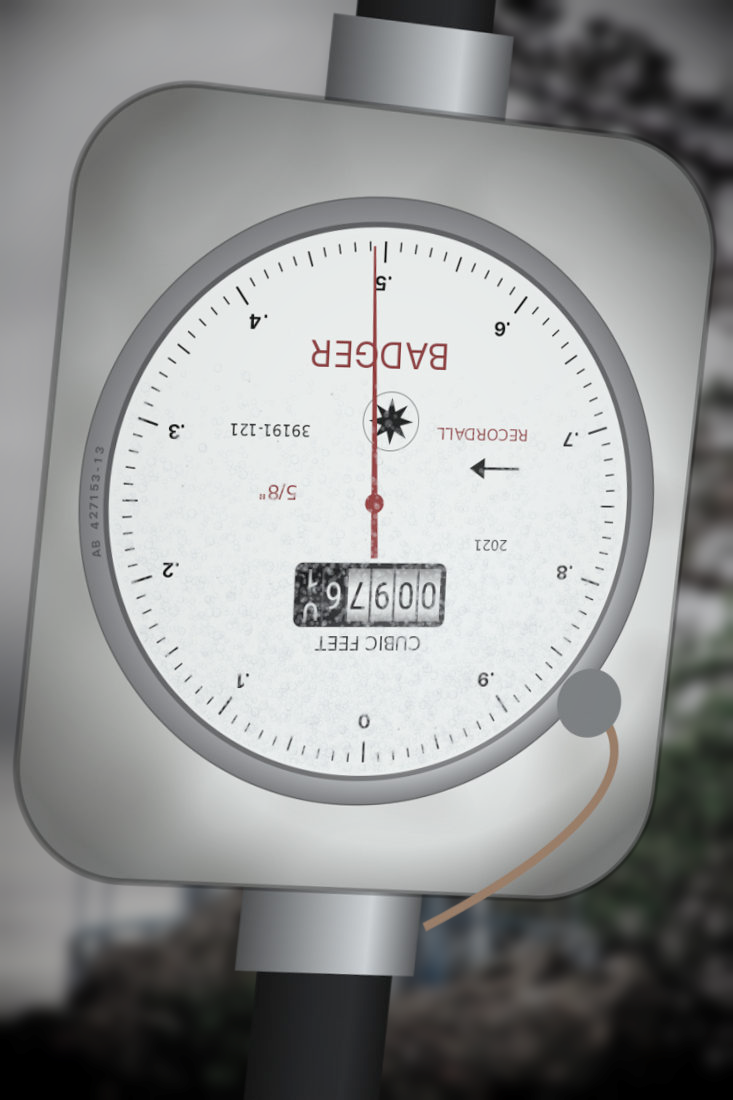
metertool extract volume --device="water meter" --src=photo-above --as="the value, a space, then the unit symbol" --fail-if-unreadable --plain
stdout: 9760.49 ft³
